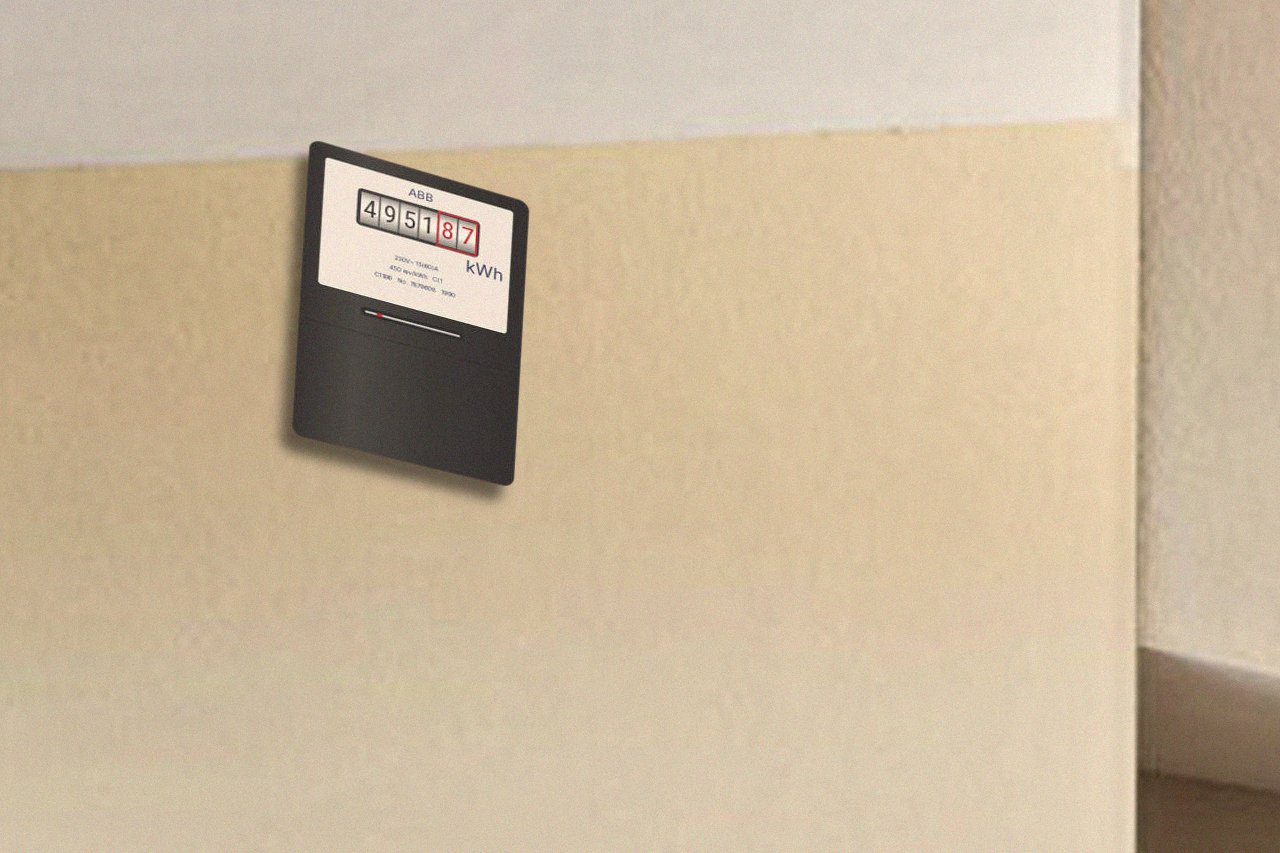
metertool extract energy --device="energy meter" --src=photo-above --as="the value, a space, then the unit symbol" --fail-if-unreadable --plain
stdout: 4951.87 kWh
